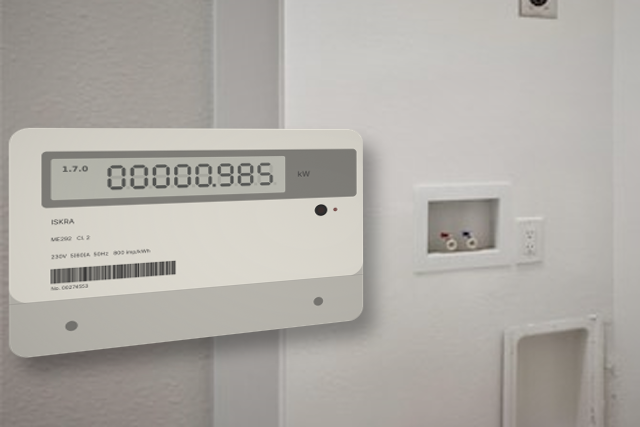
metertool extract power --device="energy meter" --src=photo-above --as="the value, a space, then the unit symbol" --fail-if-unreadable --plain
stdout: 0.985 kW
